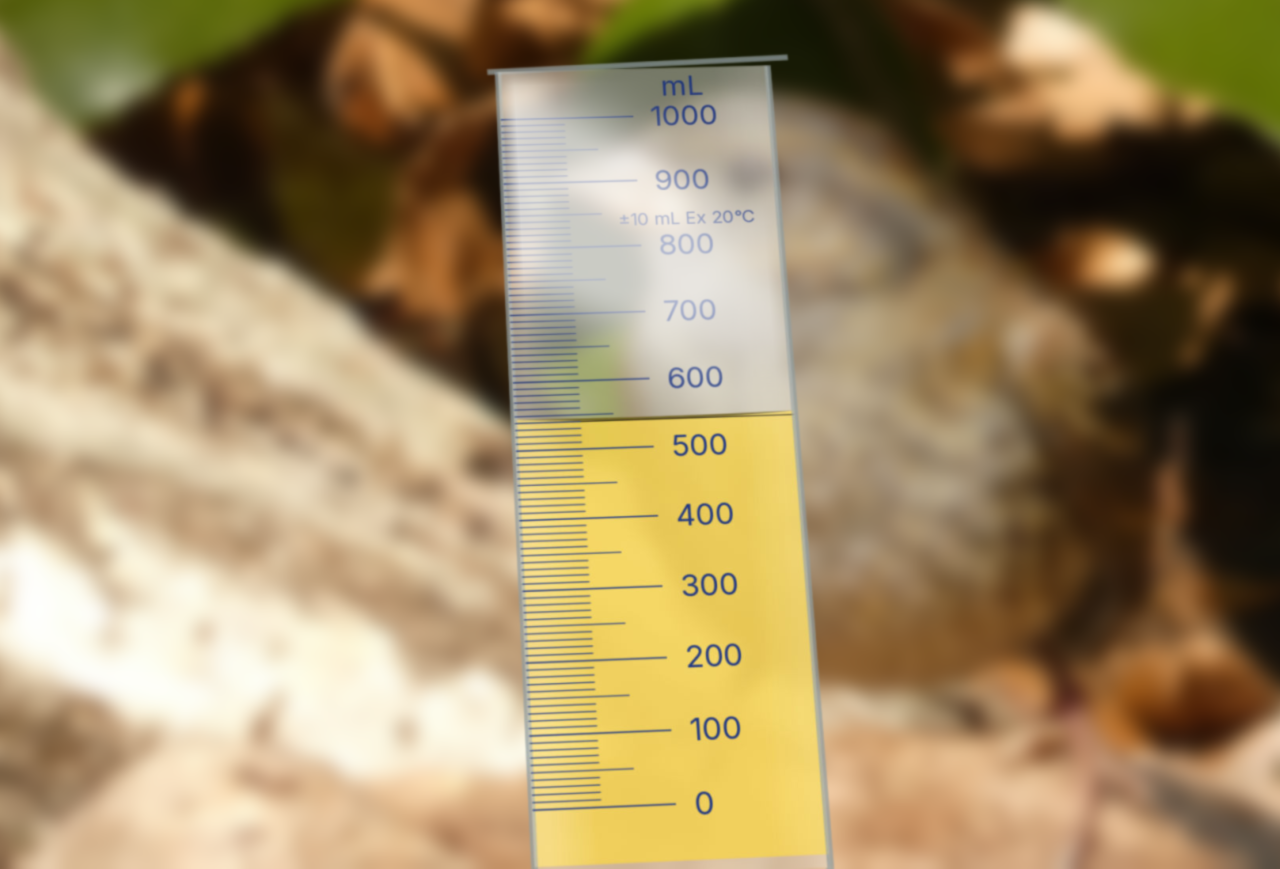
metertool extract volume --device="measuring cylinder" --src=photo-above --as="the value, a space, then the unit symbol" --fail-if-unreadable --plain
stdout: 540 mL
